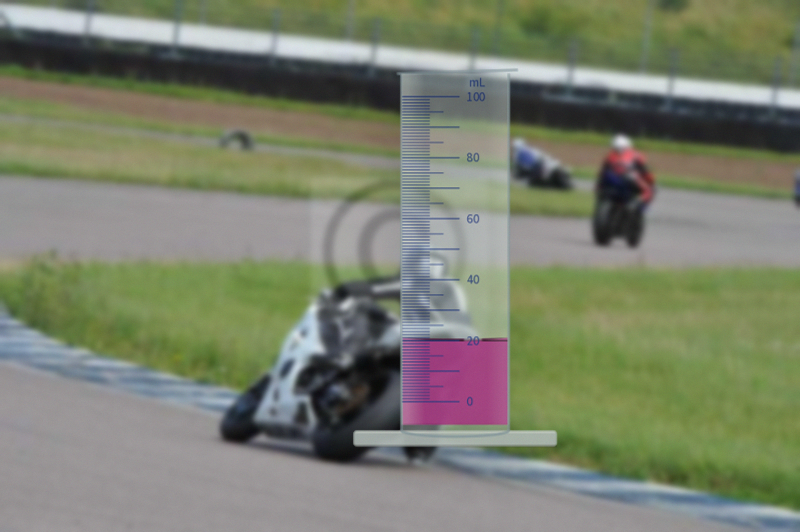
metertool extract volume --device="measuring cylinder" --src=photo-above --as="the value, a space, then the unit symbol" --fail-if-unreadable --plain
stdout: 20 mL
